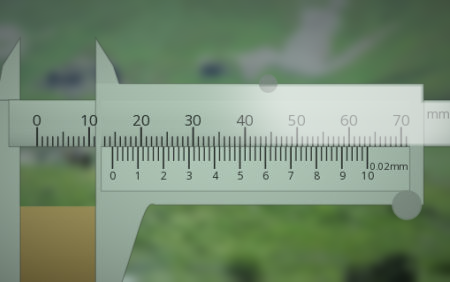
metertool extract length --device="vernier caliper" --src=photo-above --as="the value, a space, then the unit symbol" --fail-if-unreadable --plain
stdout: 14.5 mm
